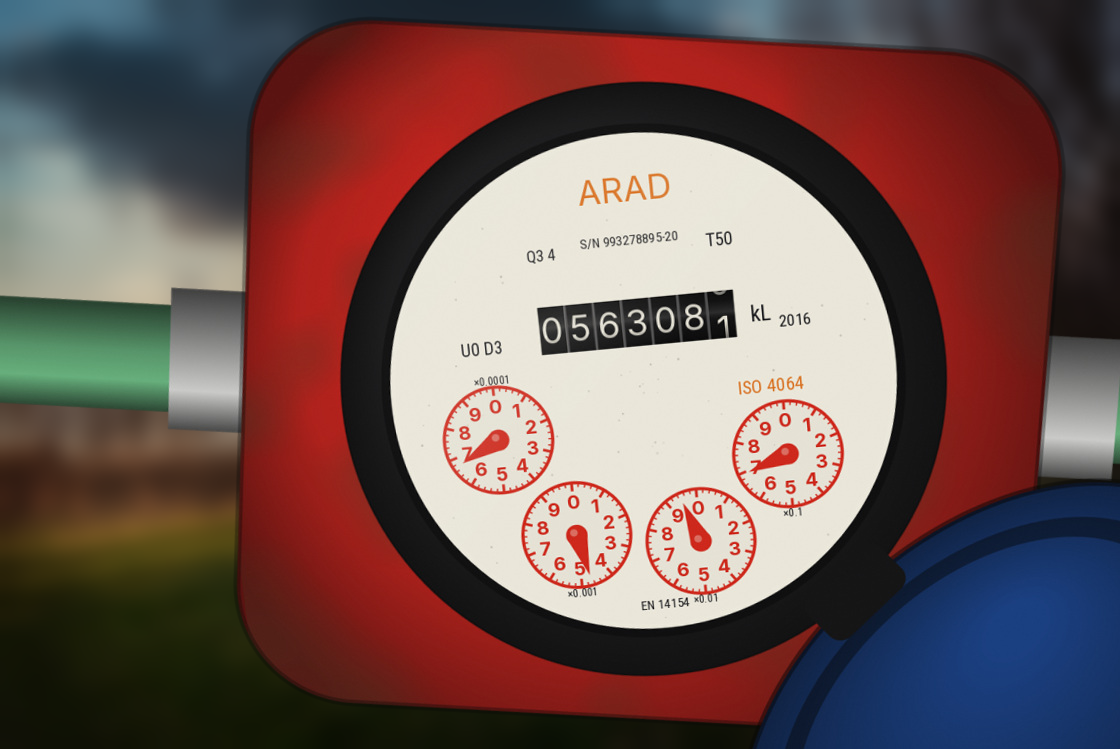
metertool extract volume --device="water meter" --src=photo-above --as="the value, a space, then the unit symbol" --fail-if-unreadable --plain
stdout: 563080.6946 kL
